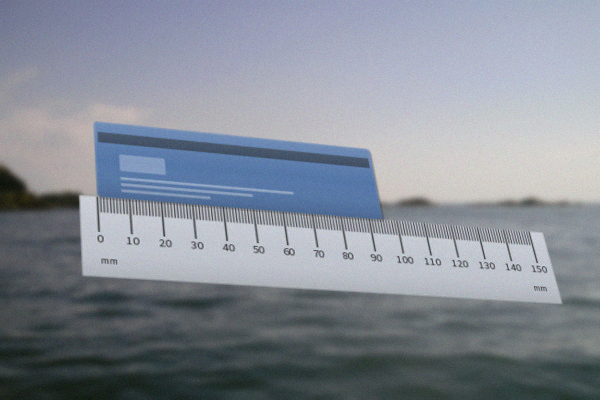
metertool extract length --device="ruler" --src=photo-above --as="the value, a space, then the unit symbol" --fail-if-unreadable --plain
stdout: 95 mm
